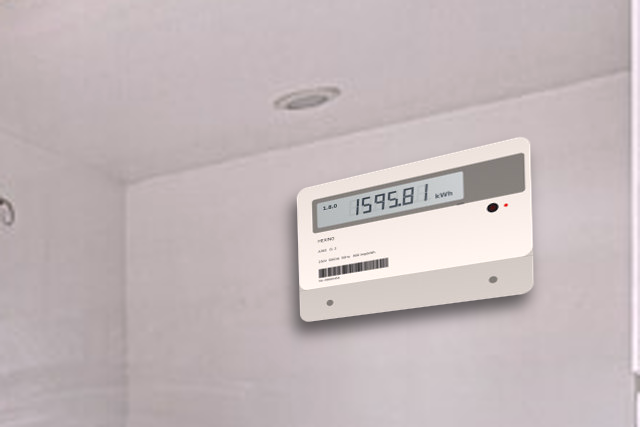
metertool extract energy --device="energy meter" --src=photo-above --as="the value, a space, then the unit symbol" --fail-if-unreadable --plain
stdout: 1595.81 kWh
